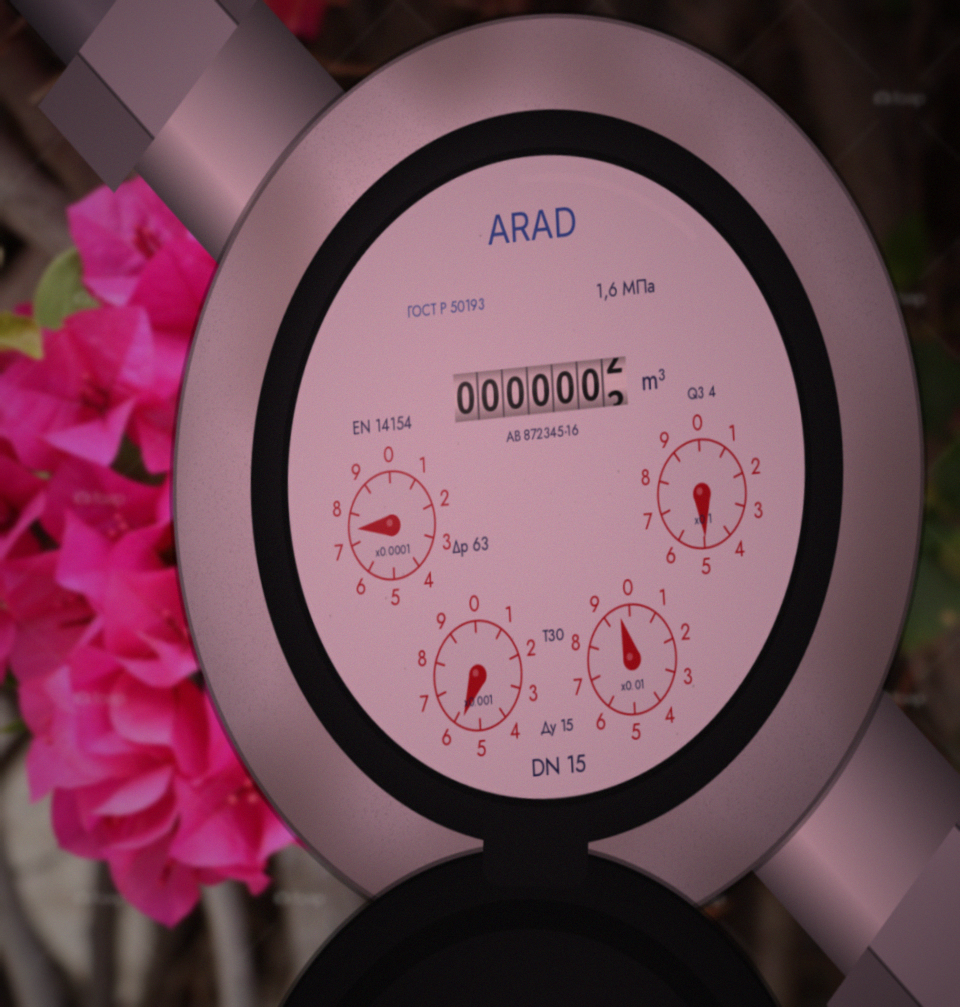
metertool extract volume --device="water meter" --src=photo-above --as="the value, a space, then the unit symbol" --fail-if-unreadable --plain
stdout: 2.4957 m³
